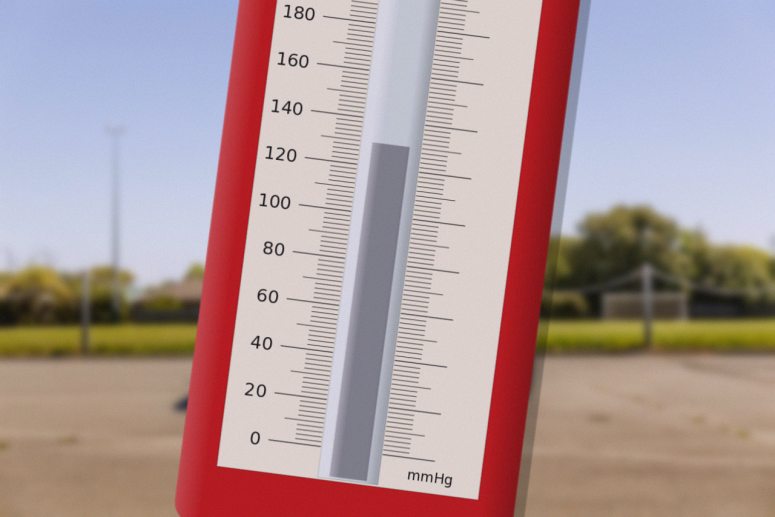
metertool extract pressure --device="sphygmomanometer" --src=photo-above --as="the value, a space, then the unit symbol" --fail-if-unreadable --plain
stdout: 130 mmHg
